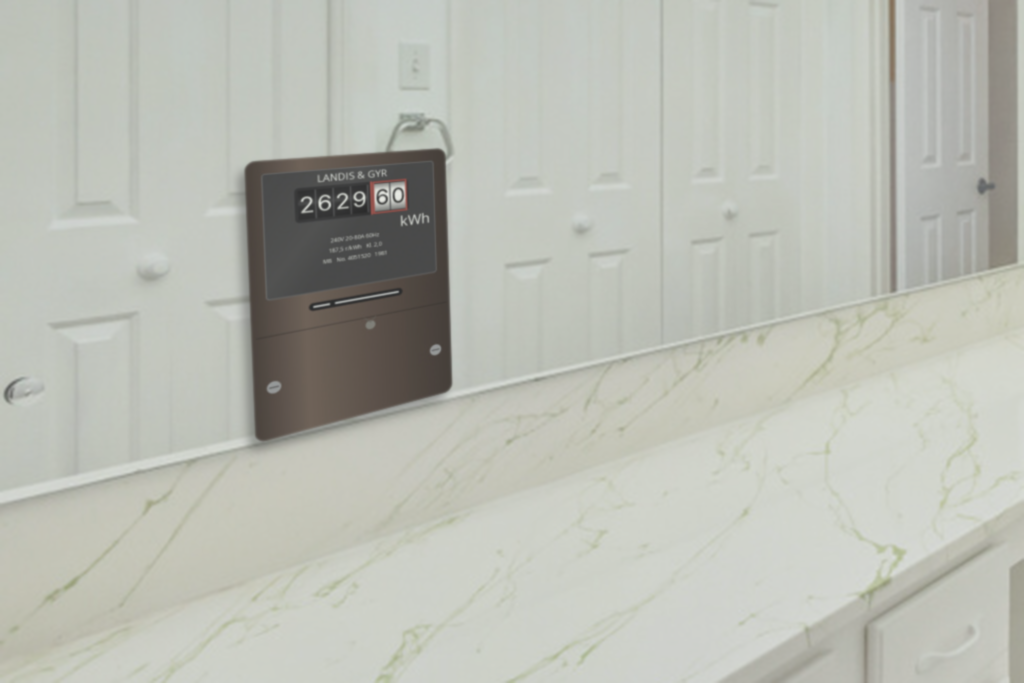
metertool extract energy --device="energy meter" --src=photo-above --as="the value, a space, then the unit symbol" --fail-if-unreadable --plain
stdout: 2629.60 kWh
